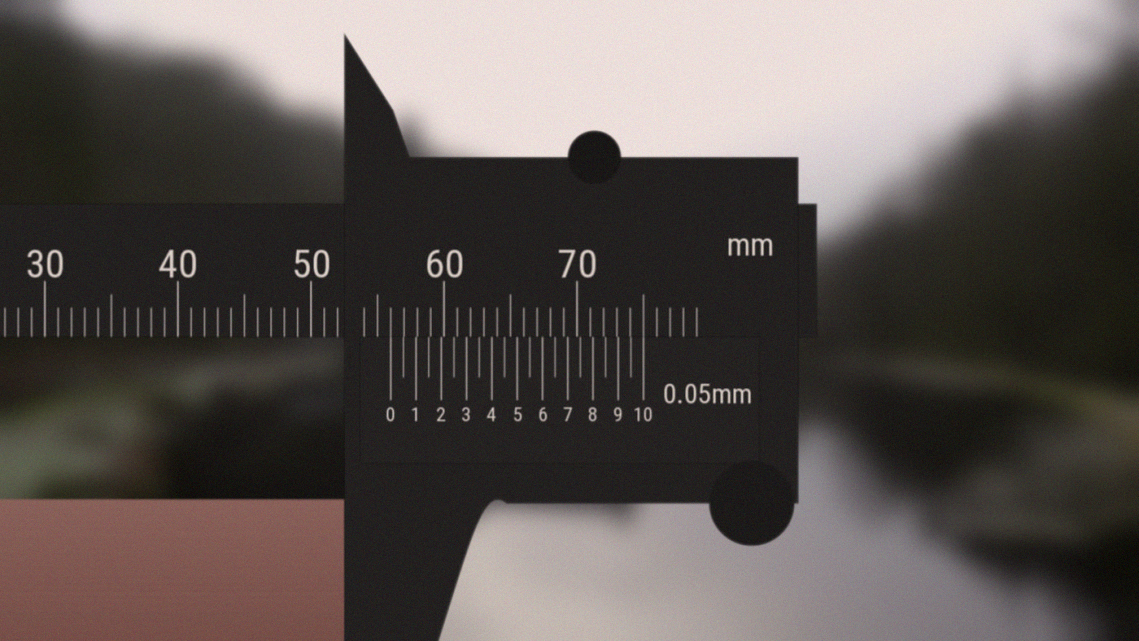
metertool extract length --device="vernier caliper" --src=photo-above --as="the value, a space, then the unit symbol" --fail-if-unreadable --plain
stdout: 56.0 mm
